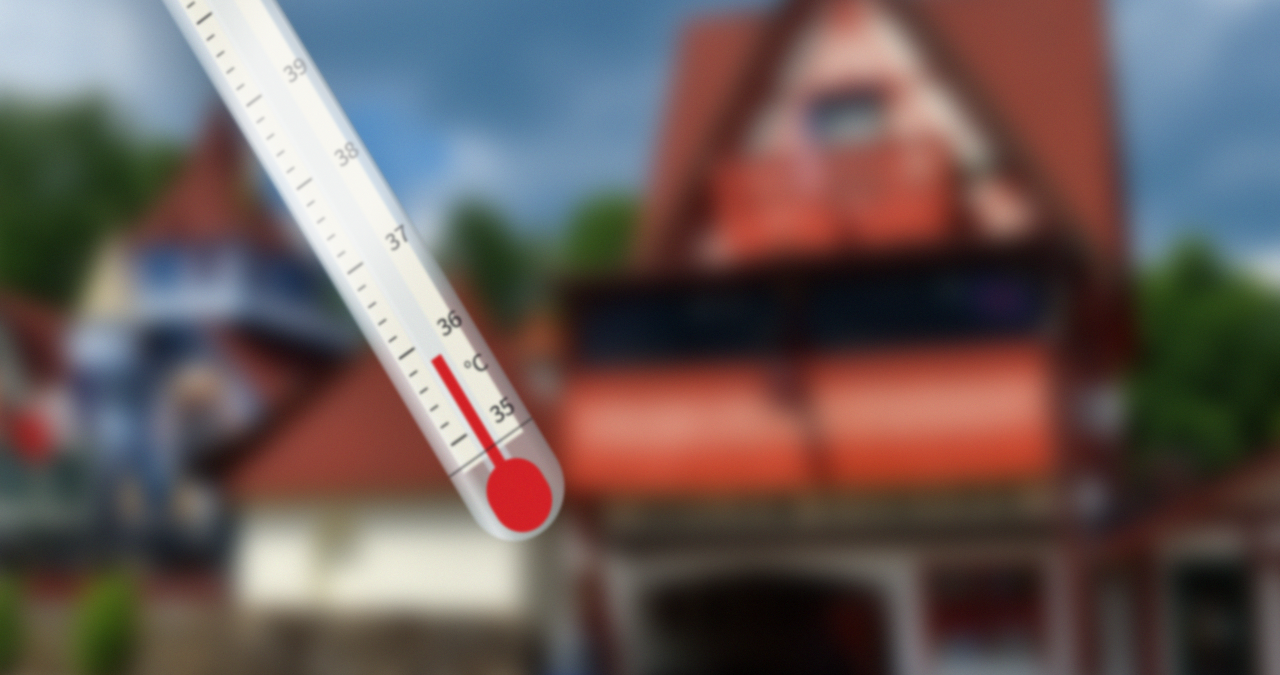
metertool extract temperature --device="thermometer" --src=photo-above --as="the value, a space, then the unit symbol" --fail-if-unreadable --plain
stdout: 35.8 °C
